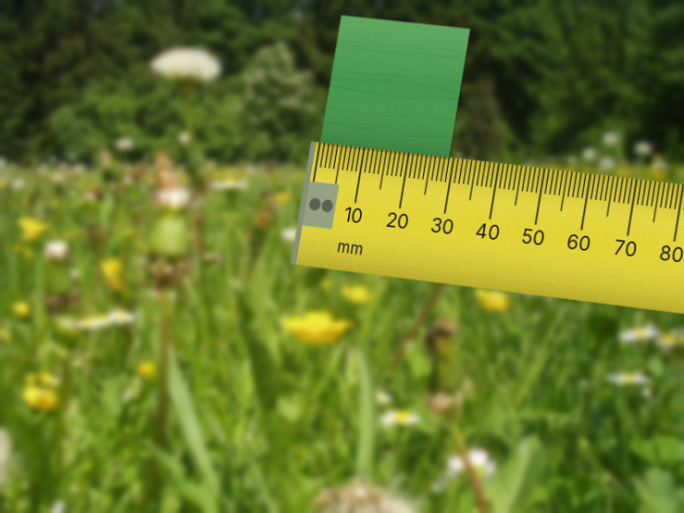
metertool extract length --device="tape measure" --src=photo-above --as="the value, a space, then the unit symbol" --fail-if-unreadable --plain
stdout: 29 mm
